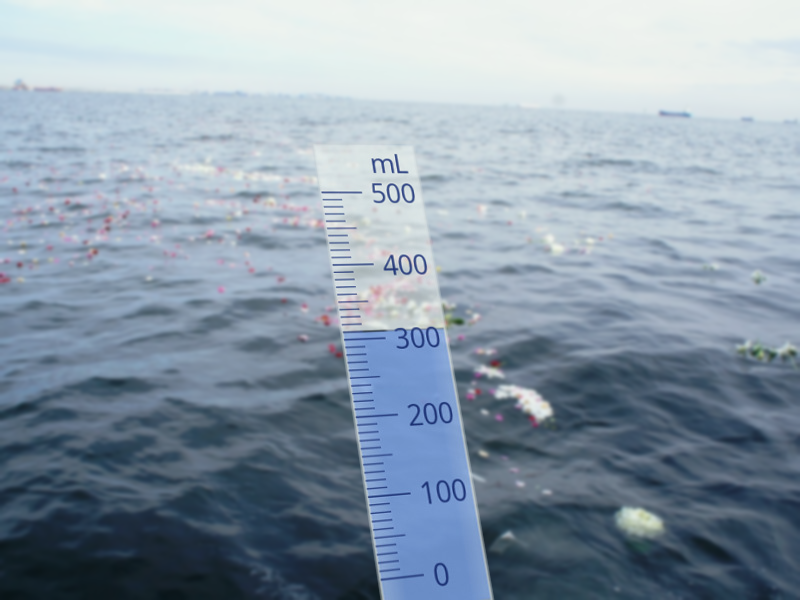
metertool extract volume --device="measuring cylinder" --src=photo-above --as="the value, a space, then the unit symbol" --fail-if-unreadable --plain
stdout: 310 mL
